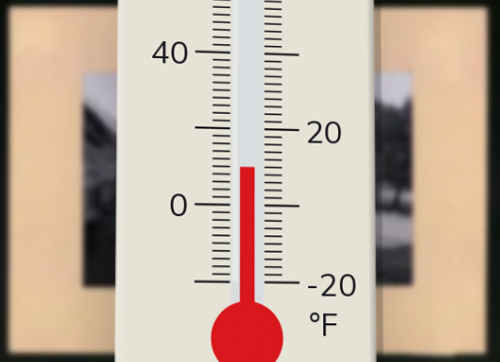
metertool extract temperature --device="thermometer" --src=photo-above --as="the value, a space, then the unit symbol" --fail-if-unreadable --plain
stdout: 10 °F
